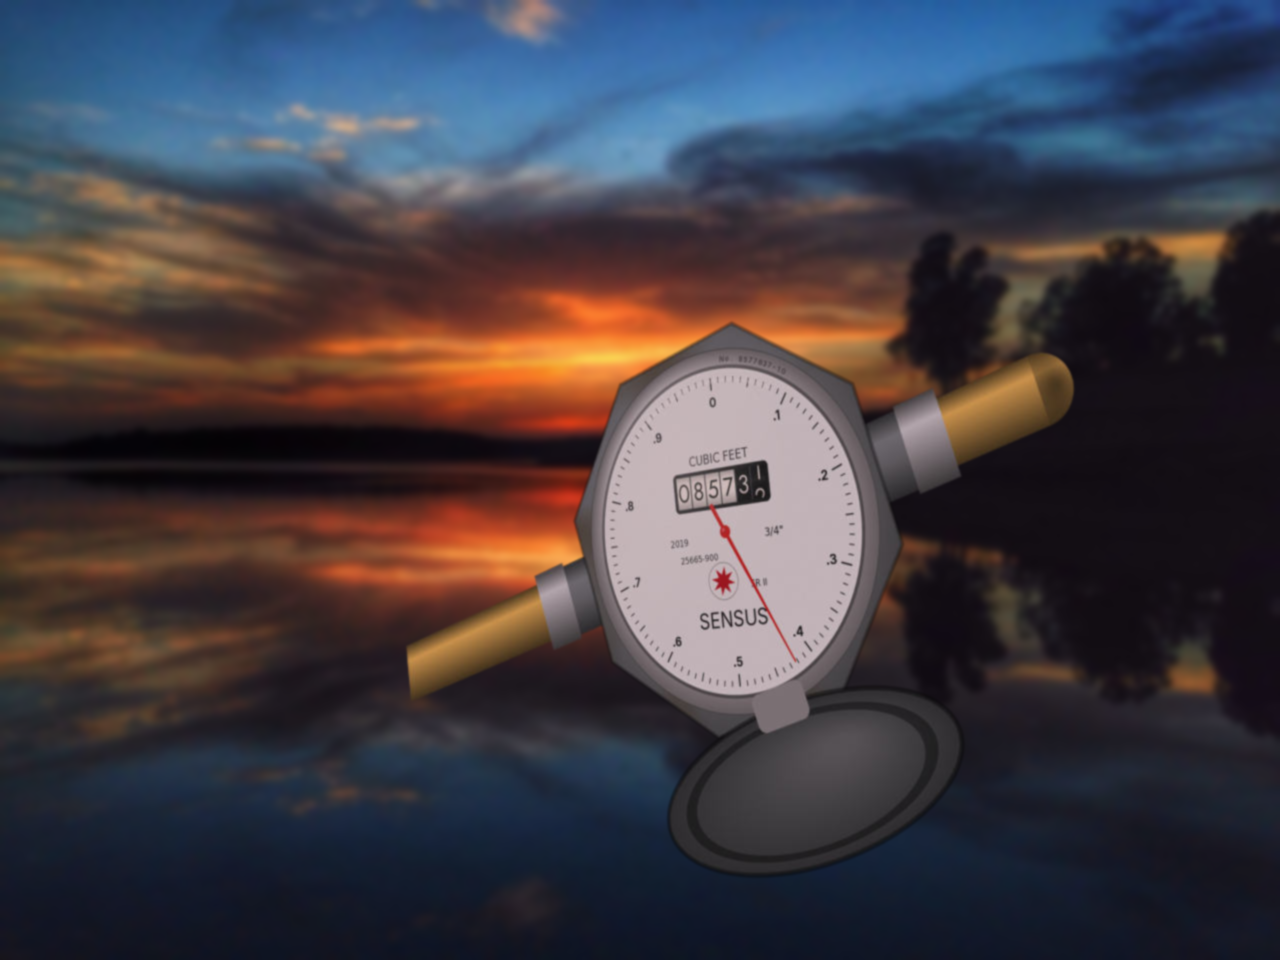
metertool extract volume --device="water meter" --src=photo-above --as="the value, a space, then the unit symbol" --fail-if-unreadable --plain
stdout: 85731.42 ft³
